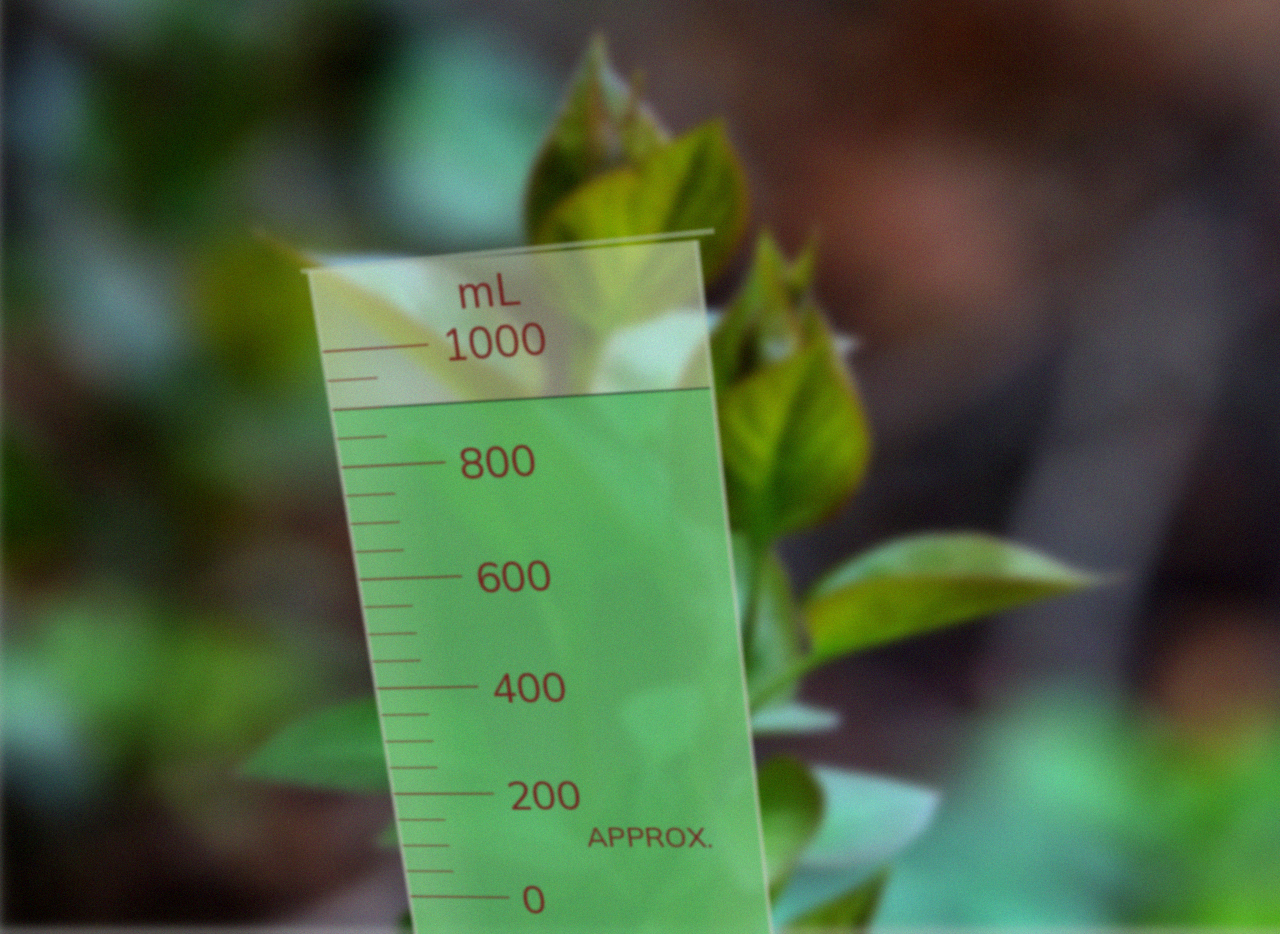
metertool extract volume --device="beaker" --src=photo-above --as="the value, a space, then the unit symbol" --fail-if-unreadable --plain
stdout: 900 mL
